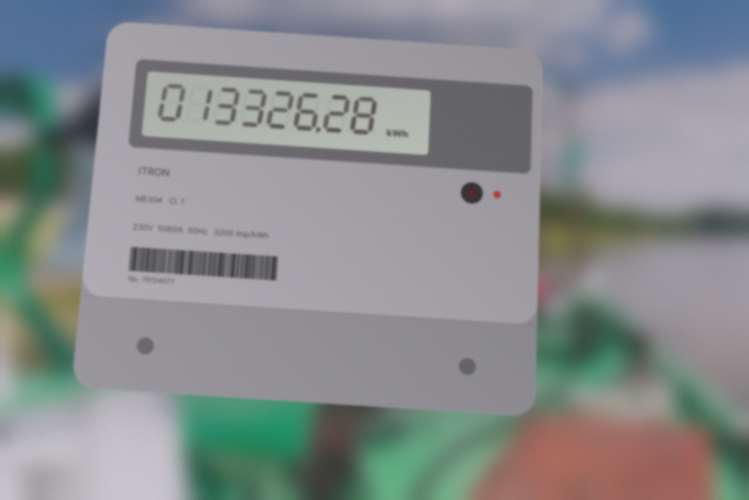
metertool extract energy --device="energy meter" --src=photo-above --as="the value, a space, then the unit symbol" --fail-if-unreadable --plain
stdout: 13326.28 kWh
